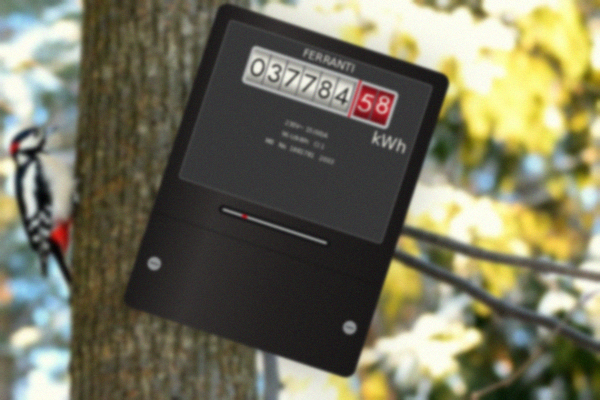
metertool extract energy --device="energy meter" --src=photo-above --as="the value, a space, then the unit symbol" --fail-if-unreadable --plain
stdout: 37784.58 kWh
